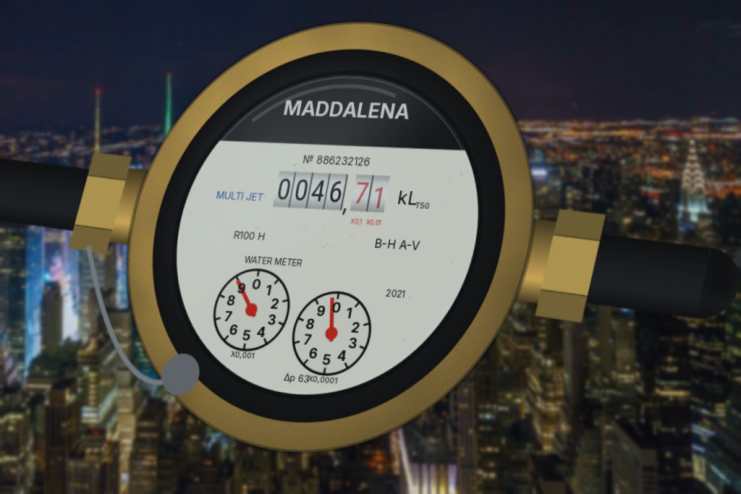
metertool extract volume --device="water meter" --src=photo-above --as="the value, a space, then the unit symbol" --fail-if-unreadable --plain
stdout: 46.7089 kL
